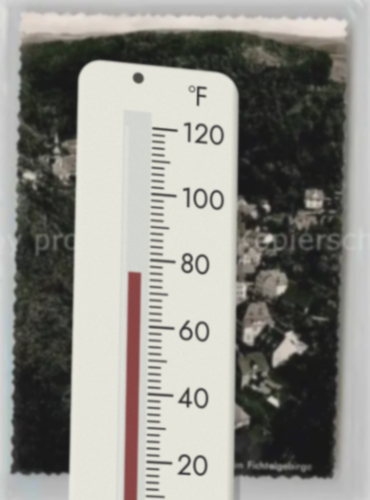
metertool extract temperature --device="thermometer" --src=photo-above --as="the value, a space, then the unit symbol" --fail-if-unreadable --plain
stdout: 76 °F
